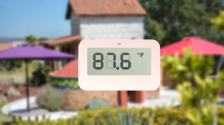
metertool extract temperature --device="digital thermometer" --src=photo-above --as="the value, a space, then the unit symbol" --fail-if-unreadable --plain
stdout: 87.6 °F
